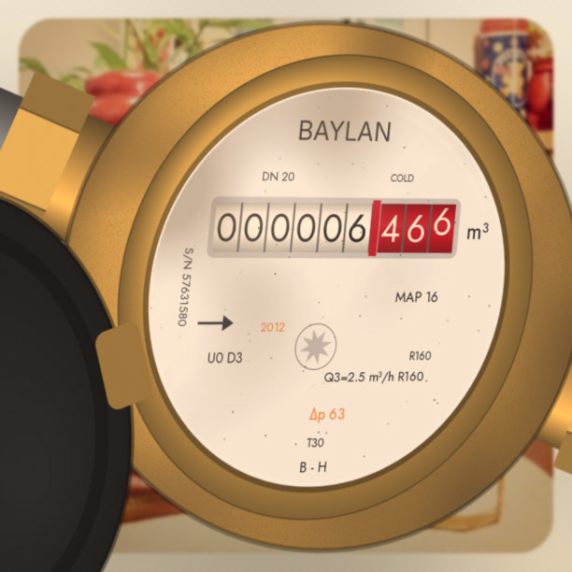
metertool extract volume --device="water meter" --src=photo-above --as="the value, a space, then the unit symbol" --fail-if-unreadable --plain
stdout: 6.466 m³
